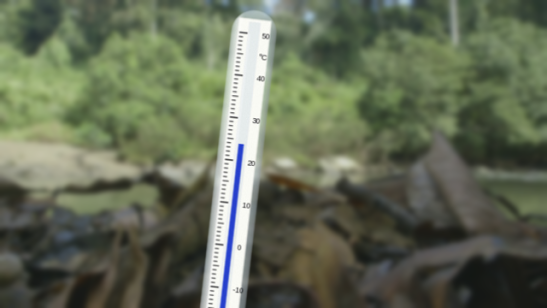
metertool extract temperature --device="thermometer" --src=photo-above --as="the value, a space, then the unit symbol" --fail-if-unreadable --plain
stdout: 24 °C
